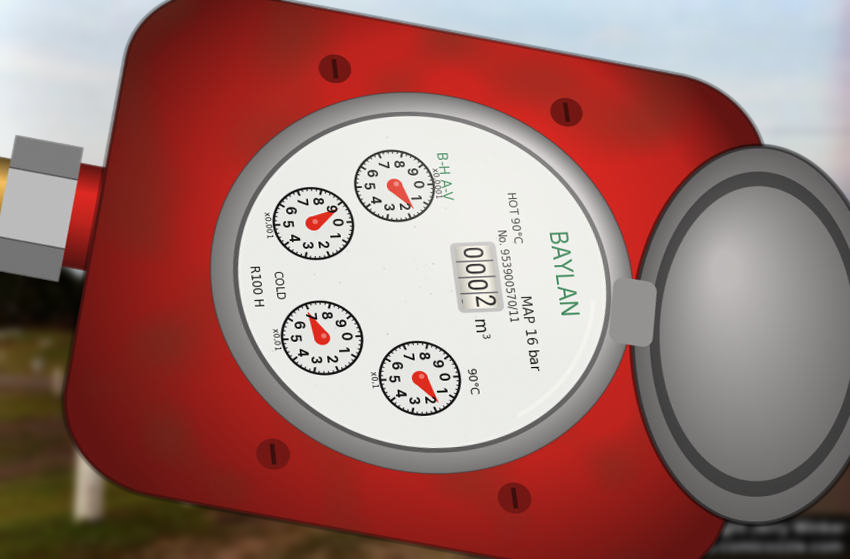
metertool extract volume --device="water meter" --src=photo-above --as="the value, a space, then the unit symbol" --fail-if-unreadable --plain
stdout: 2.1691 m³
